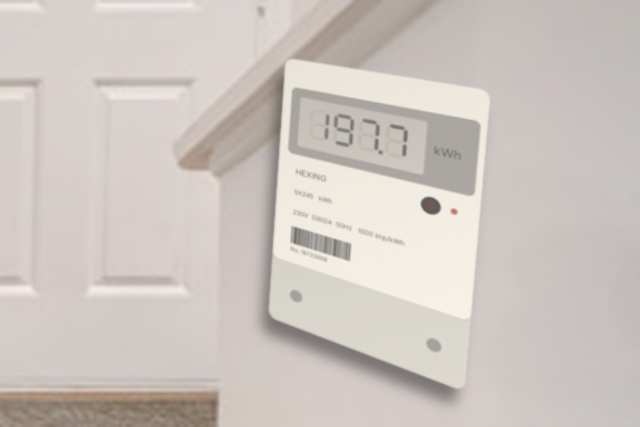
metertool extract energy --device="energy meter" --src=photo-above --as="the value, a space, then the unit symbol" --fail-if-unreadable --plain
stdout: 197.7 kWh
